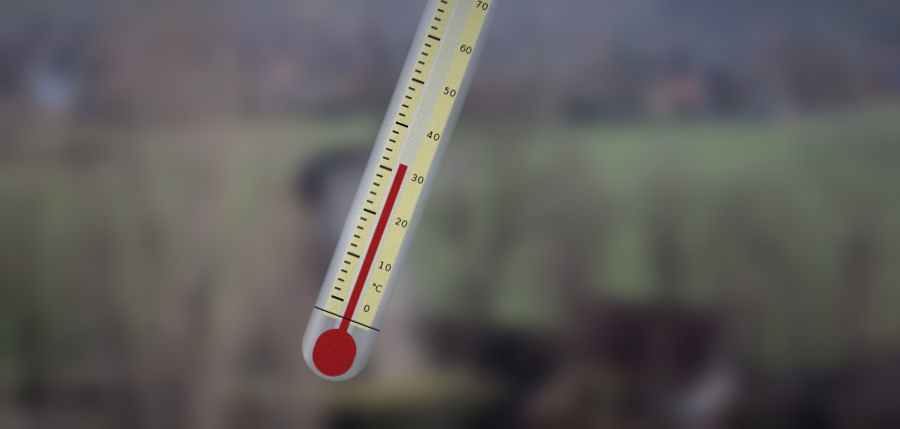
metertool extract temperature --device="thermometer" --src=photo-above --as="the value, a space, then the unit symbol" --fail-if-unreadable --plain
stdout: 32 °C
